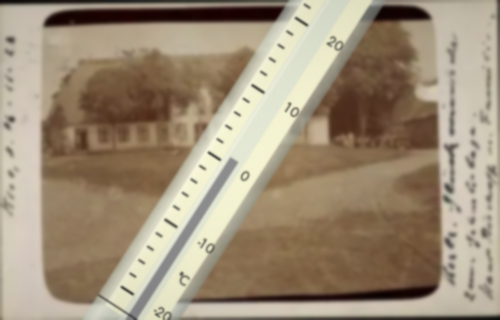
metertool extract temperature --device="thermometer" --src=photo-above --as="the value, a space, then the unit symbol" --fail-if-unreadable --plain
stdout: 1 °C
